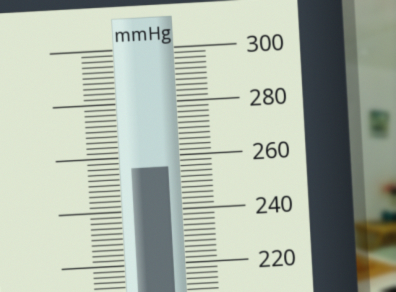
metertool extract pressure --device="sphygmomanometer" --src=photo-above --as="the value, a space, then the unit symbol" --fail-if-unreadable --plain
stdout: 256 mmHg
